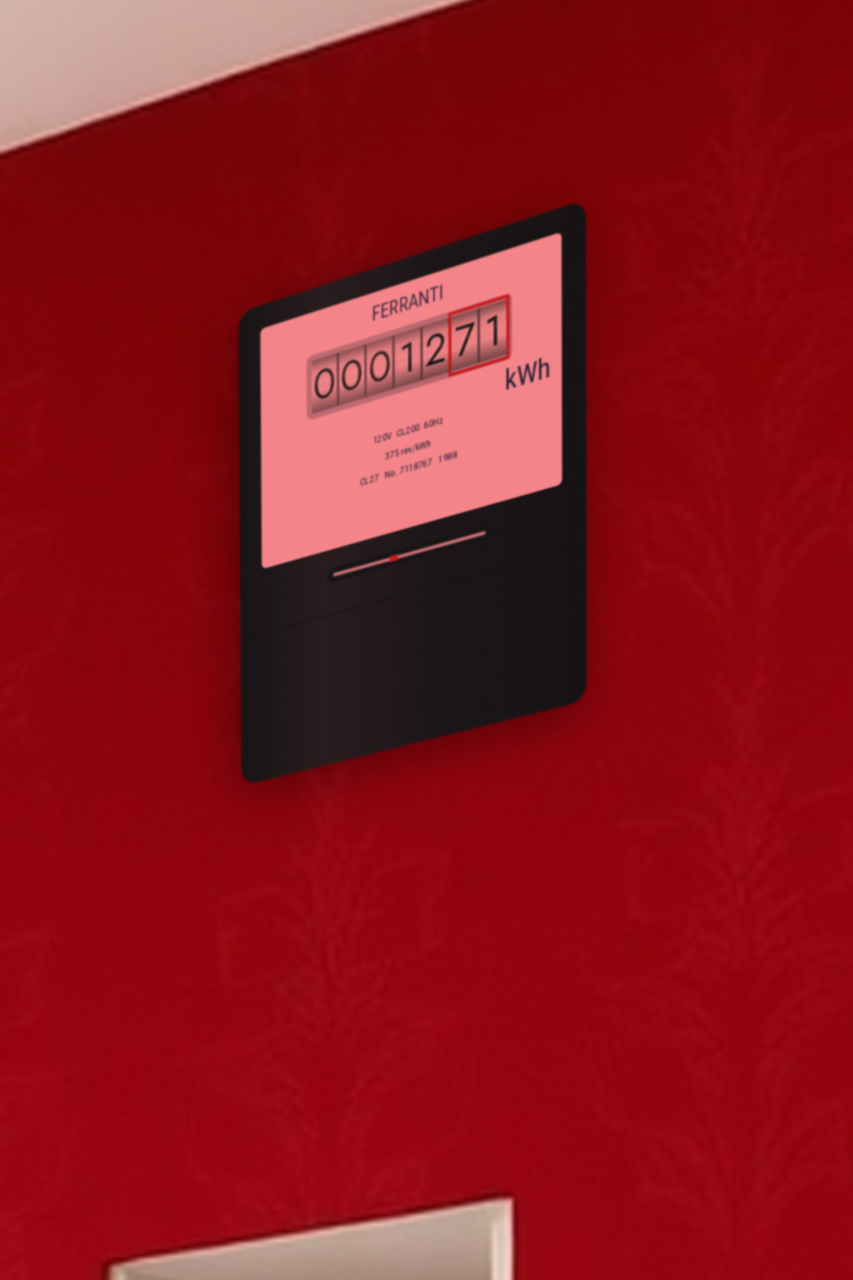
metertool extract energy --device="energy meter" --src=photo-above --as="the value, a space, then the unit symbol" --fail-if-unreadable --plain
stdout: 12.71 kWh
